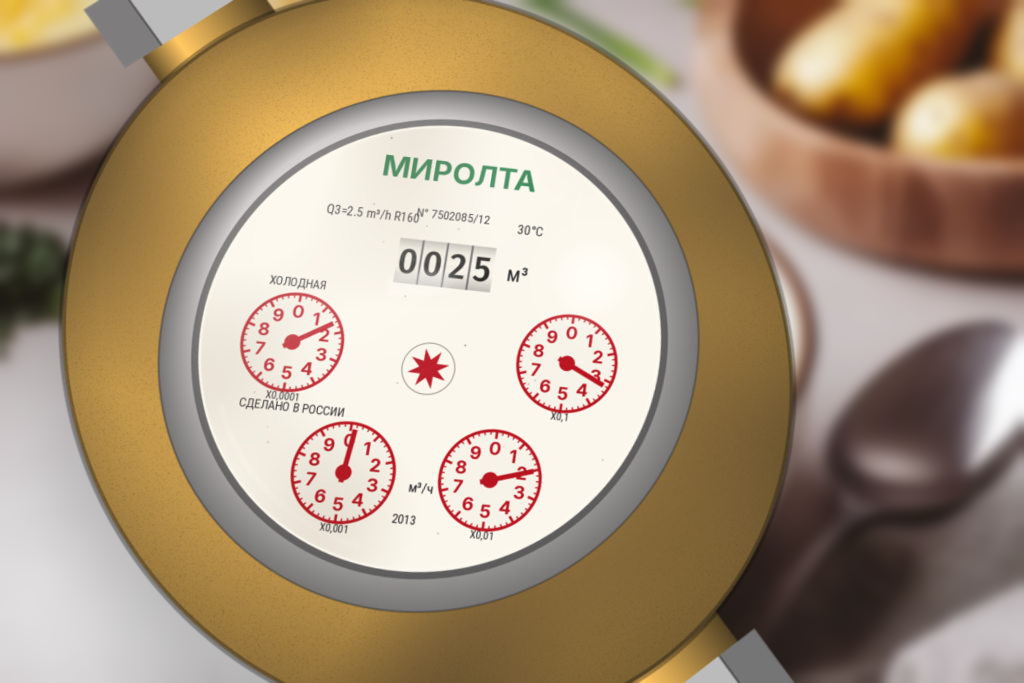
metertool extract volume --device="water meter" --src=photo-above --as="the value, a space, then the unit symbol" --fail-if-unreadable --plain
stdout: 25.3201 m³
